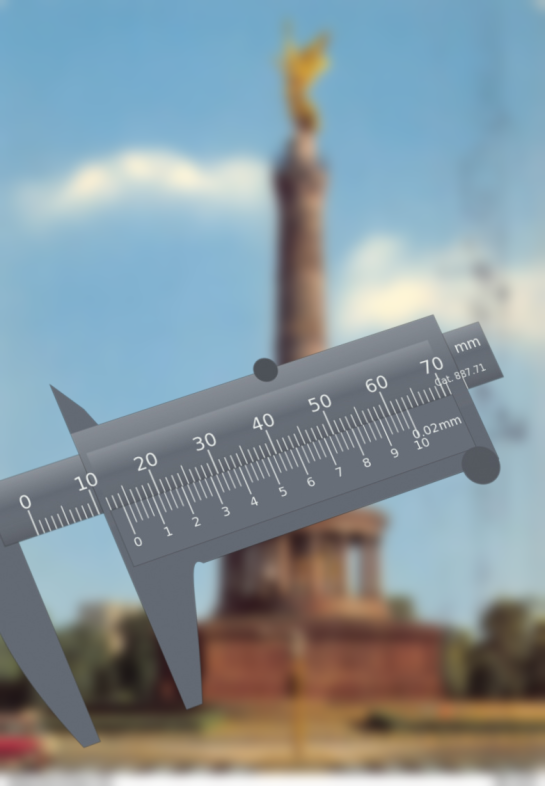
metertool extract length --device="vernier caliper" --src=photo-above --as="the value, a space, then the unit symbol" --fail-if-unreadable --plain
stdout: 14.0 mm
